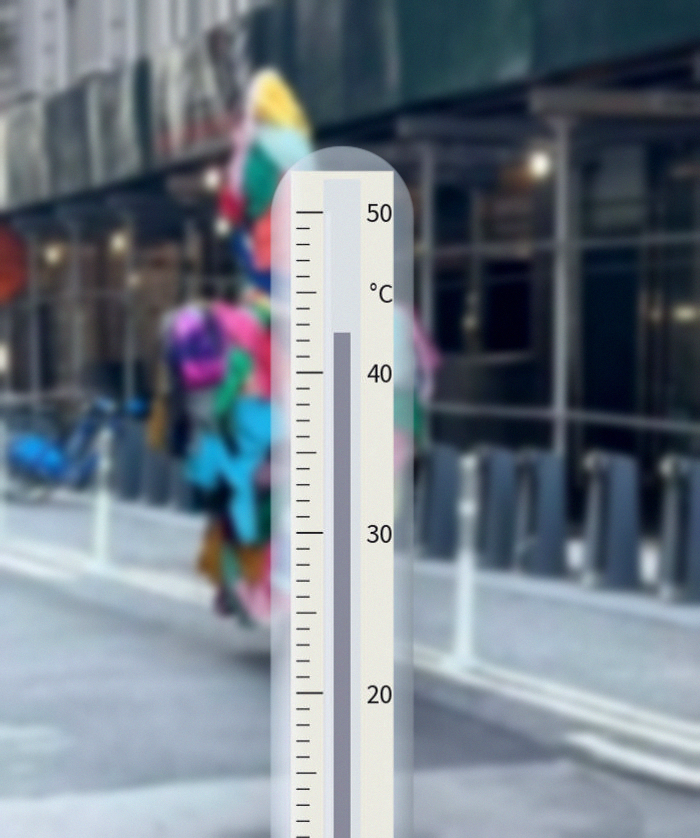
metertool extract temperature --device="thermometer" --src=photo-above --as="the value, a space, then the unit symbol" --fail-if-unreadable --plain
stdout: 42.5 °C
